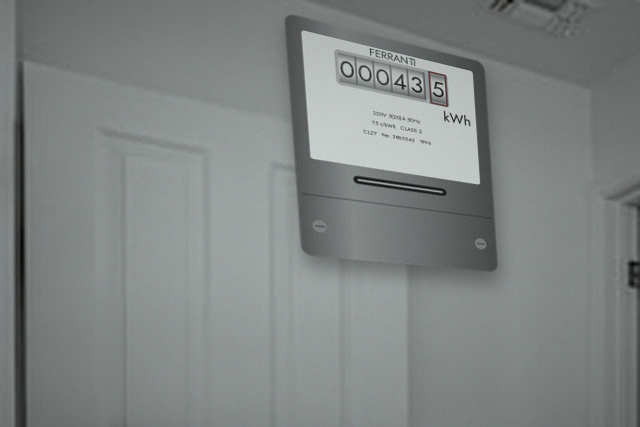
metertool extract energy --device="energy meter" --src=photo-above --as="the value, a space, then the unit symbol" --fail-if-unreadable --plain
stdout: 43.5 kWh
